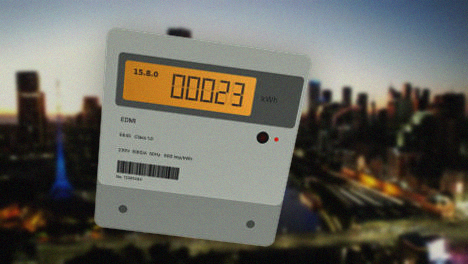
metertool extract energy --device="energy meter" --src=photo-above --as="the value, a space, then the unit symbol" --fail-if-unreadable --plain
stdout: 23 kWh
